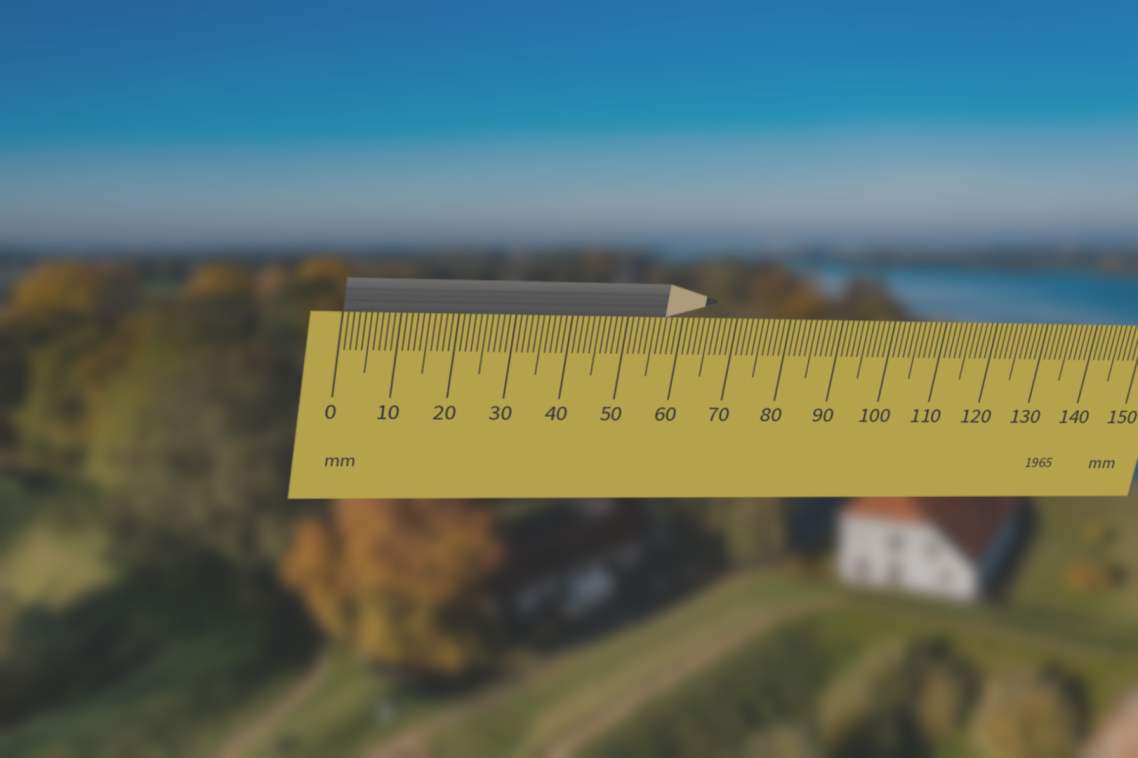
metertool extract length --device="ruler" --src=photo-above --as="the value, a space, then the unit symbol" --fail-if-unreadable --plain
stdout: 66 mm
